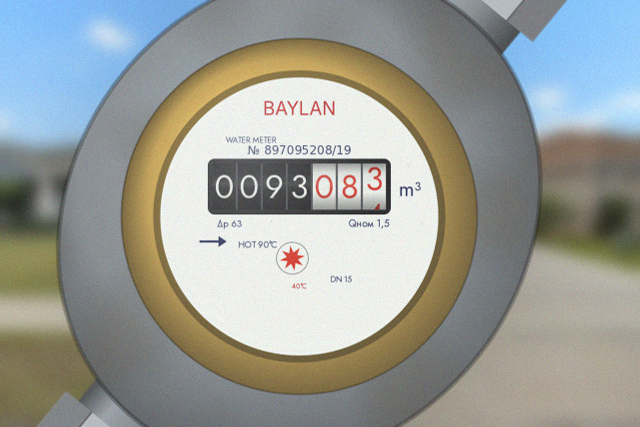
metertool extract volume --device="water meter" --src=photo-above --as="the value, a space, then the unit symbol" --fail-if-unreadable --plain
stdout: 93.083 m³
